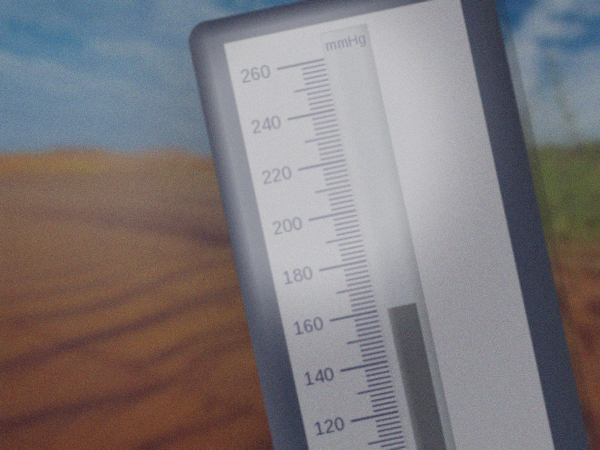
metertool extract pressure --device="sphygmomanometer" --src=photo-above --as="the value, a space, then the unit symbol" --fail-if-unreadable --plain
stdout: 160 mmHg
